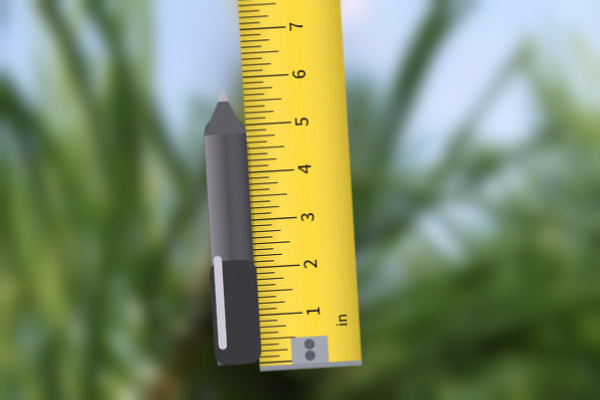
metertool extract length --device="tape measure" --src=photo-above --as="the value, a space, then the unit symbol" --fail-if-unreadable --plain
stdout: 5.75 in
